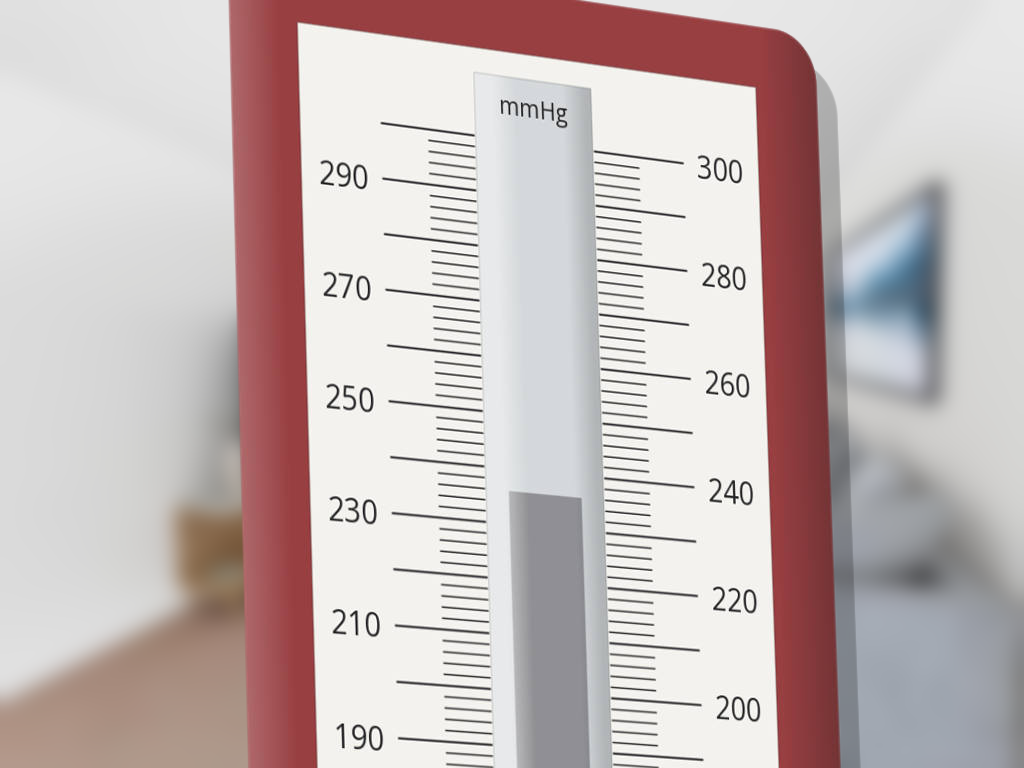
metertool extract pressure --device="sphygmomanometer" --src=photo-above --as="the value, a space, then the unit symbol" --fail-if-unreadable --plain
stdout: 236 mmHg
